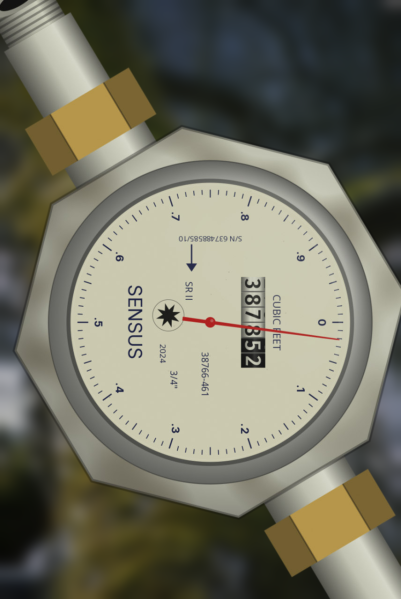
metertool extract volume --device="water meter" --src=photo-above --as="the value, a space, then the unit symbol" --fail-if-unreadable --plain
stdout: 387852.02 ft³
